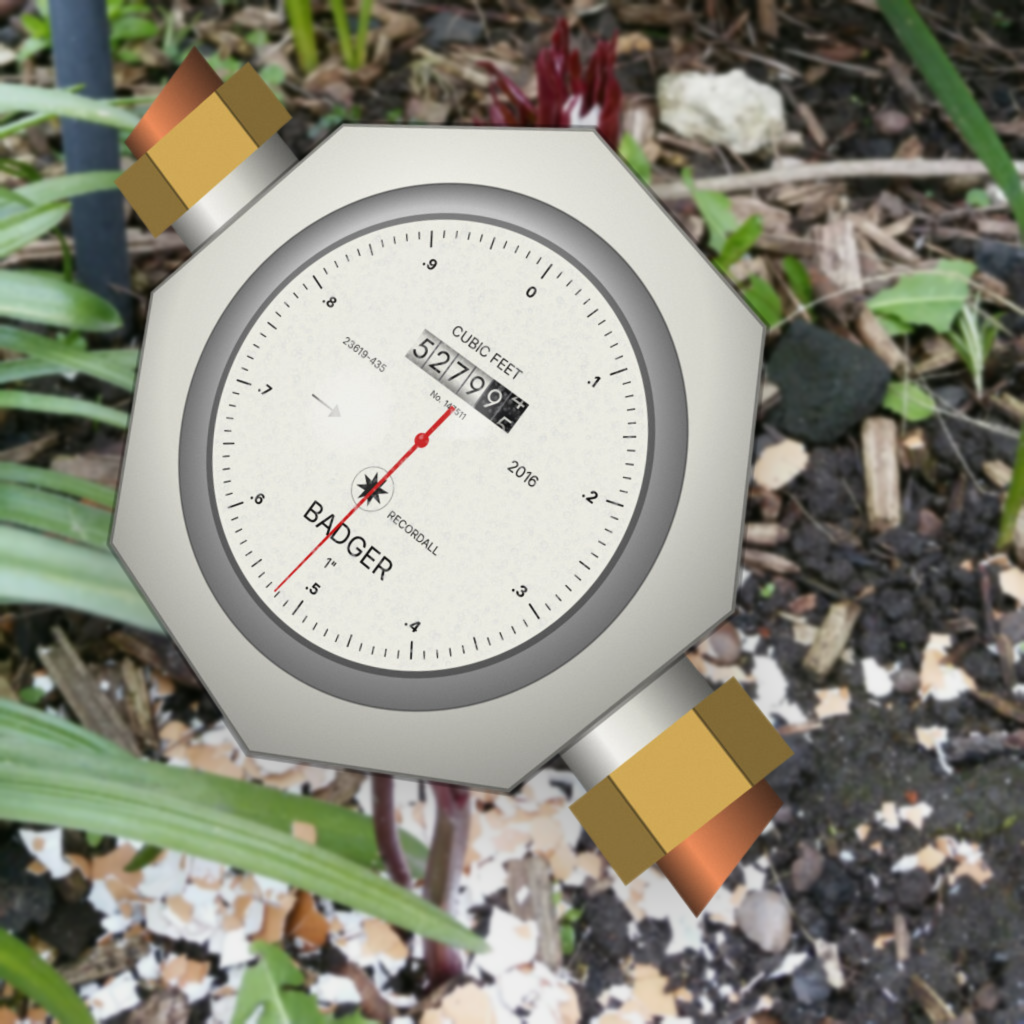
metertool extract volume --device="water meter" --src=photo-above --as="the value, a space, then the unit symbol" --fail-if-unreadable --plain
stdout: 527994.52 ft³
